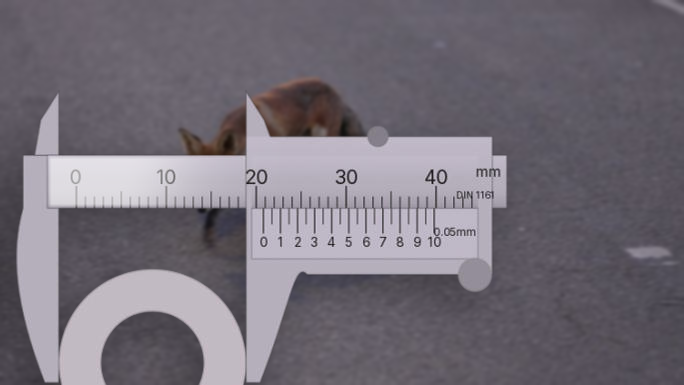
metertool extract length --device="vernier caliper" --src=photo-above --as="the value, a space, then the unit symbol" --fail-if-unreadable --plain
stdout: 20.8 mm
